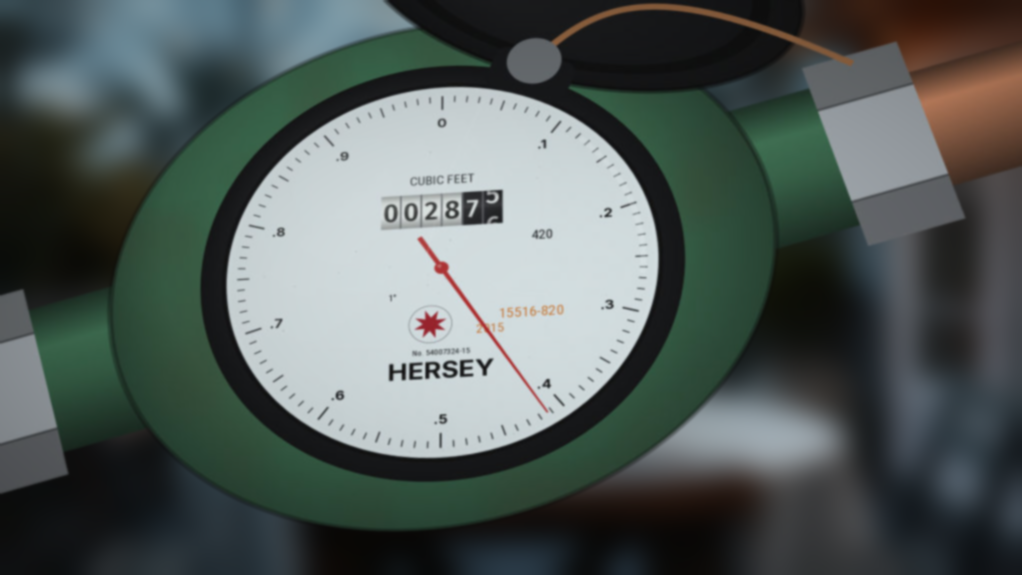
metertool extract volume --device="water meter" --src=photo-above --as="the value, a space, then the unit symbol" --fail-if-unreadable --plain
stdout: 2875.41 ft³
